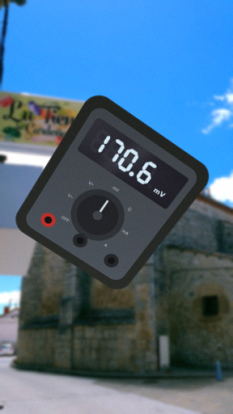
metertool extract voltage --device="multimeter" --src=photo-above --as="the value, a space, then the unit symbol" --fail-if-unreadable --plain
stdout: 170.6 mV
